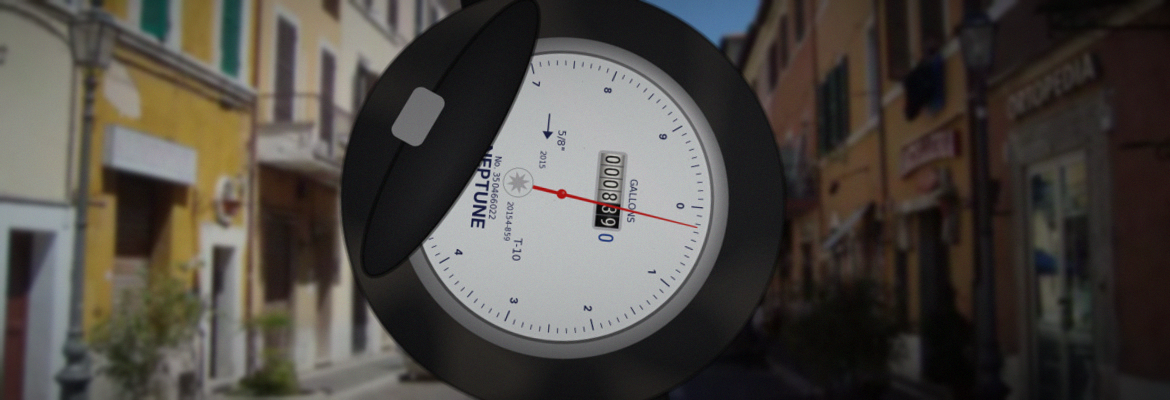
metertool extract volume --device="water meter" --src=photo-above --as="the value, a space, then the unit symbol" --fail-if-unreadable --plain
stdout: 8390.2 gal
